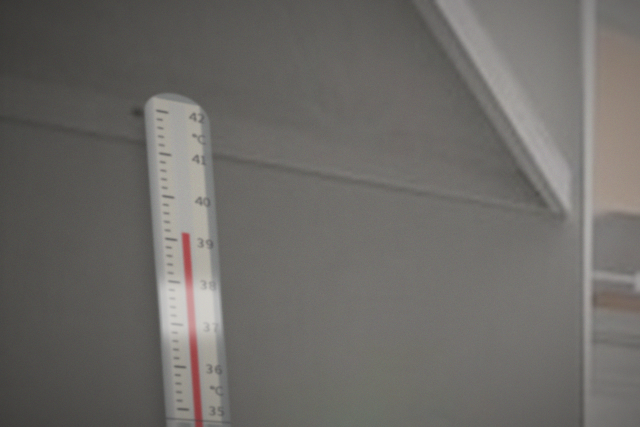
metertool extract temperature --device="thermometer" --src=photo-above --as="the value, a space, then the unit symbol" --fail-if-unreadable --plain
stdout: 39.2 °C
